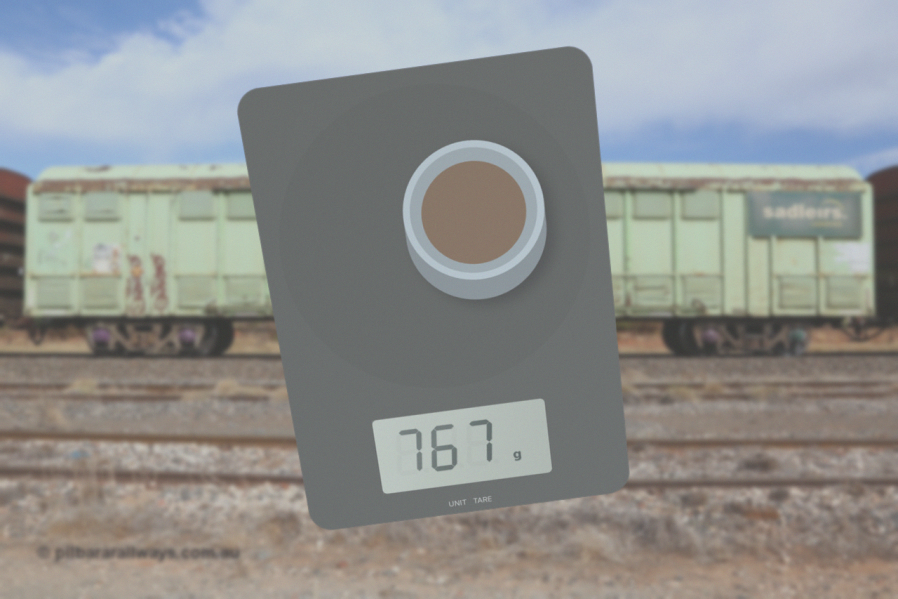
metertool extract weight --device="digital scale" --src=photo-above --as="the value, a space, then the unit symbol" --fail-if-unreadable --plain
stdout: 767 g
